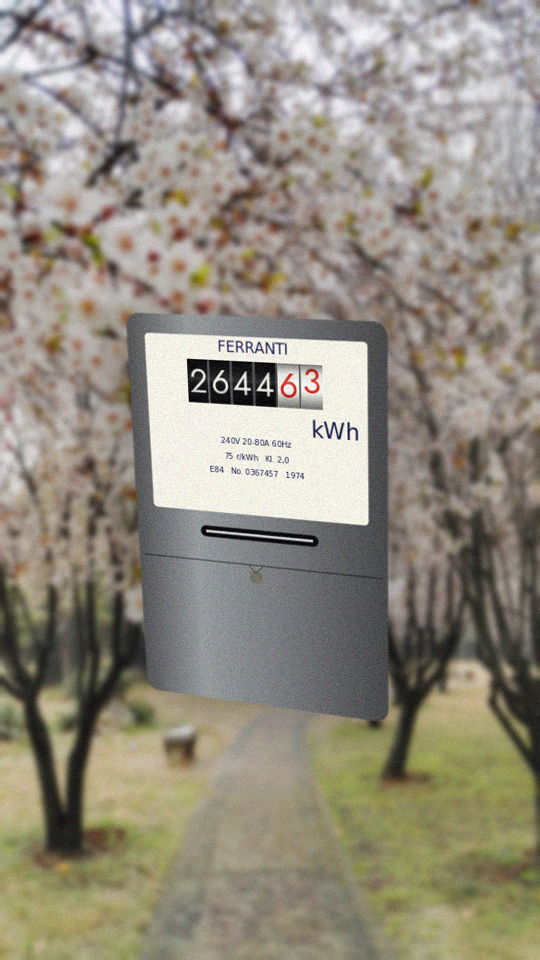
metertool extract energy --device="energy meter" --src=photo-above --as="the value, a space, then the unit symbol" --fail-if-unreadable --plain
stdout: 2644.63 kWh
